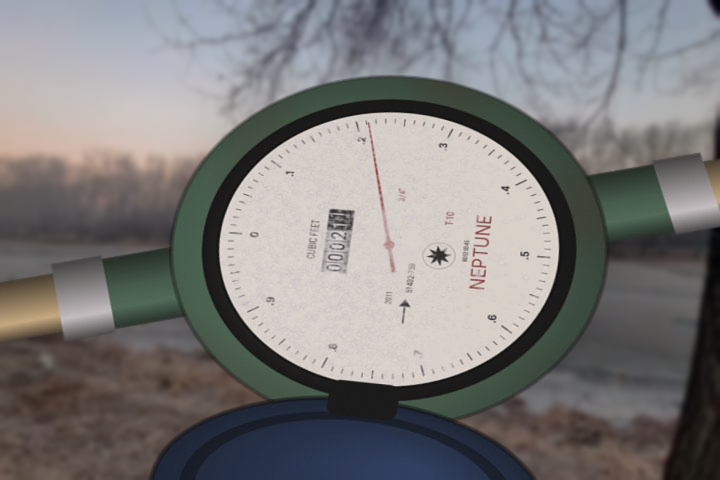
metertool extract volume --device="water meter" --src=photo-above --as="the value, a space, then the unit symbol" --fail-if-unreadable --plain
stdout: 211.21 ft³
